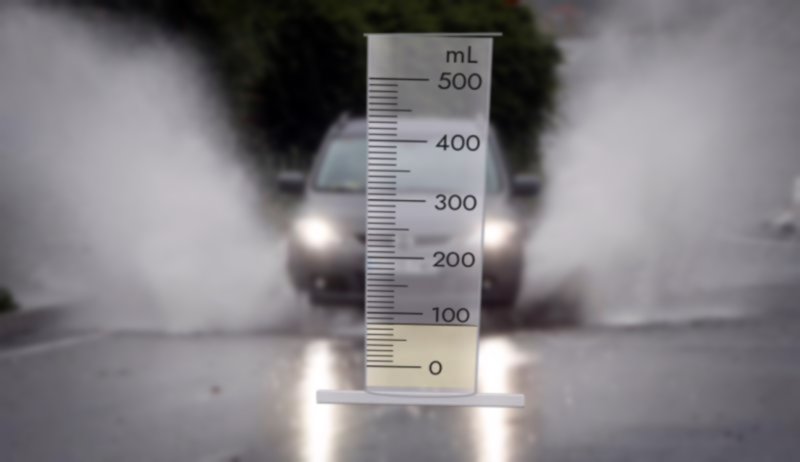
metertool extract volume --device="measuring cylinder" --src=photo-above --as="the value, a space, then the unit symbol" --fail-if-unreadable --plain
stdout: 80 mL
